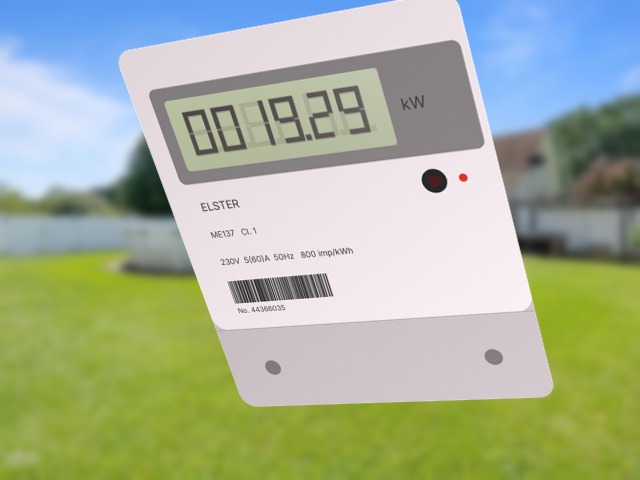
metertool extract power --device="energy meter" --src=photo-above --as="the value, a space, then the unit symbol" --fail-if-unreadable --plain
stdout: 19.29 kW
